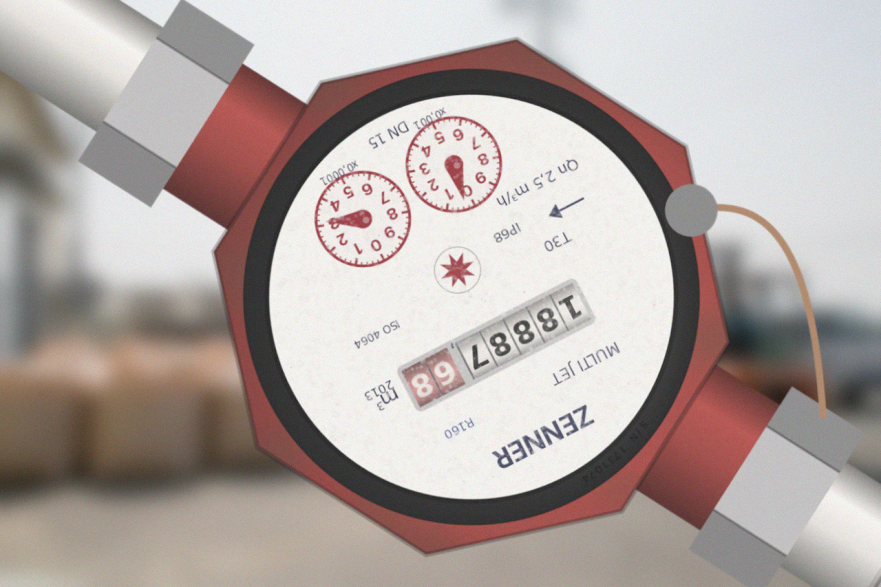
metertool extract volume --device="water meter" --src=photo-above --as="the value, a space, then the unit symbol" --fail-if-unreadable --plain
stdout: 18887.6803 m³
